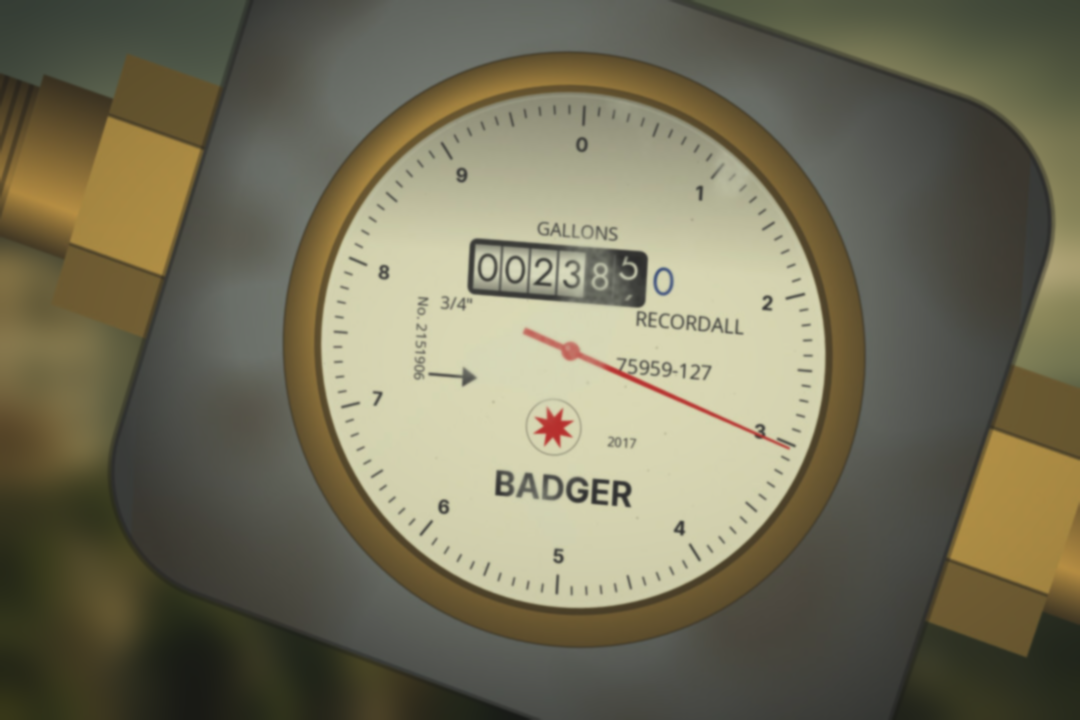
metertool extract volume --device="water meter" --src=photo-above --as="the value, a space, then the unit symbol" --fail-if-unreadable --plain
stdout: 23853.0 gal
